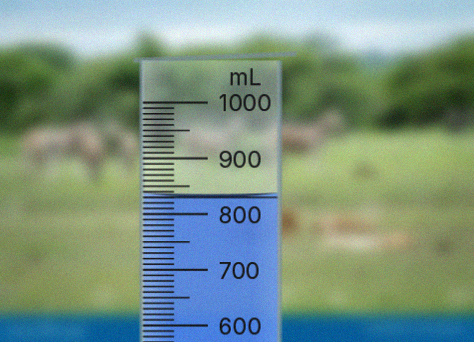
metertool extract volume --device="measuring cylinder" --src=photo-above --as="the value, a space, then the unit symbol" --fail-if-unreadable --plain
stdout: 830 mL
